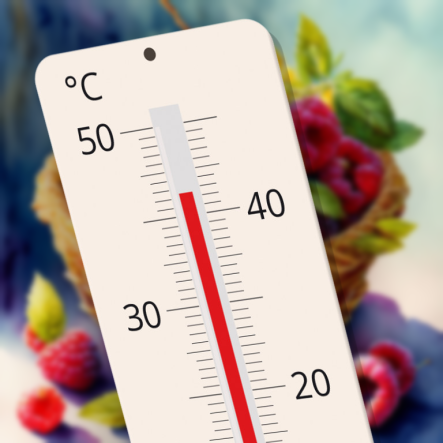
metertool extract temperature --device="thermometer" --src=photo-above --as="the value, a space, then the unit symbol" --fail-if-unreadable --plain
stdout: 42.5 °C
